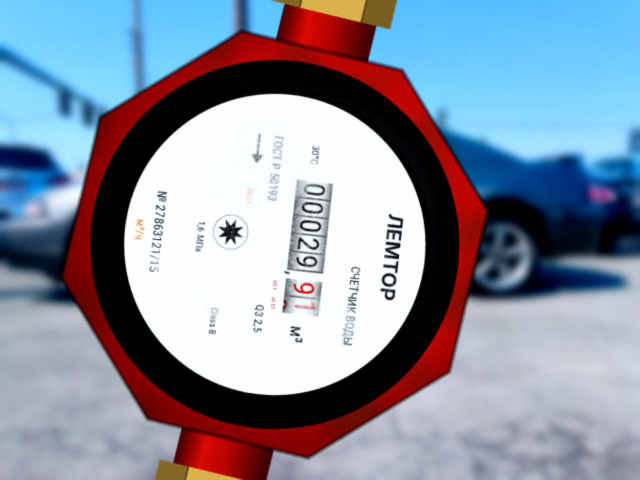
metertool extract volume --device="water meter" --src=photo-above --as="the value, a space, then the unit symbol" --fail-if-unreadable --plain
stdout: 29.91 m³
